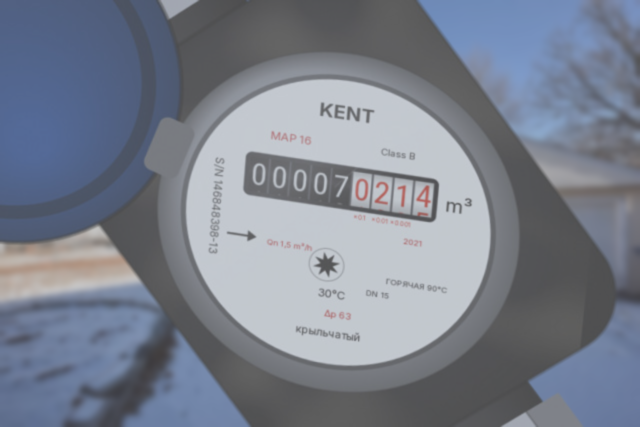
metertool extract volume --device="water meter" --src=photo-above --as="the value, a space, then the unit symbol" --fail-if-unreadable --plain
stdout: 7.0214 m³
